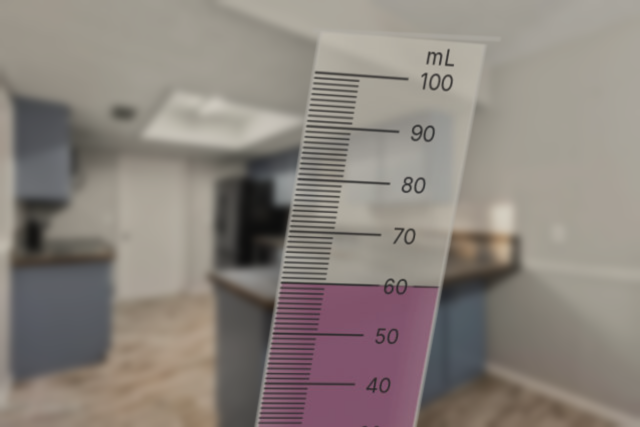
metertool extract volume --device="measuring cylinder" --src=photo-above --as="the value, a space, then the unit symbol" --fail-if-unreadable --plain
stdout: 60 mL
